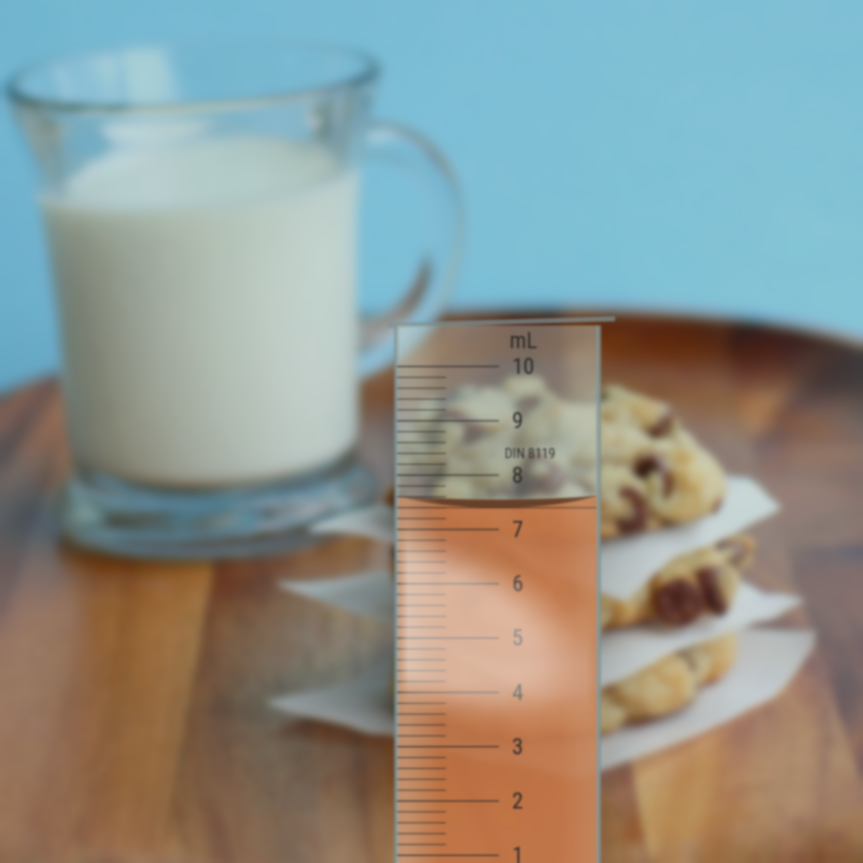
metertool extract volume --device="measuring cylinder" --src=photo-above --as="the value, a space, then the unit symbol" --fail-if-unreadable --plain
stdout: 7.4 mL
